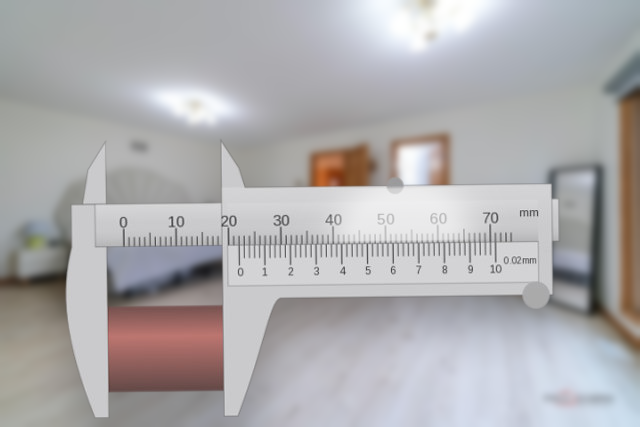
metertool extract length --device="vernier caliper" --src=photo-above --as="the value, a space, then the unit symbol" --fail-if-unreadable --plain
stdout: 22.0 mm
